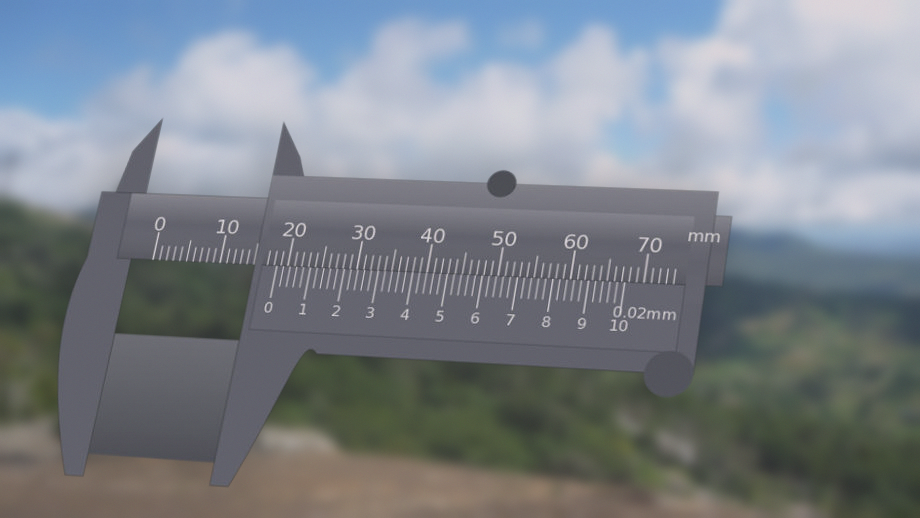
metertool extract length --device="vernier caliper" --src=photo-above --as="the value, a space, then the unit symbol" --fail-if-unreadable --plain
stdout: 18.4 mm
